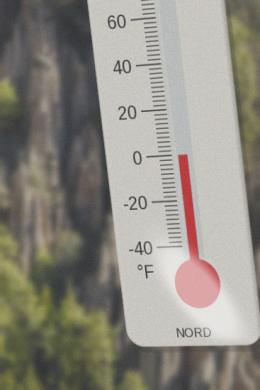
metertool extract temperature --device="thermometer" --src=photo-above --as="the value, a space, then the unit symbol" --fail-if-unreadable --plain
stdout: 0 °F
